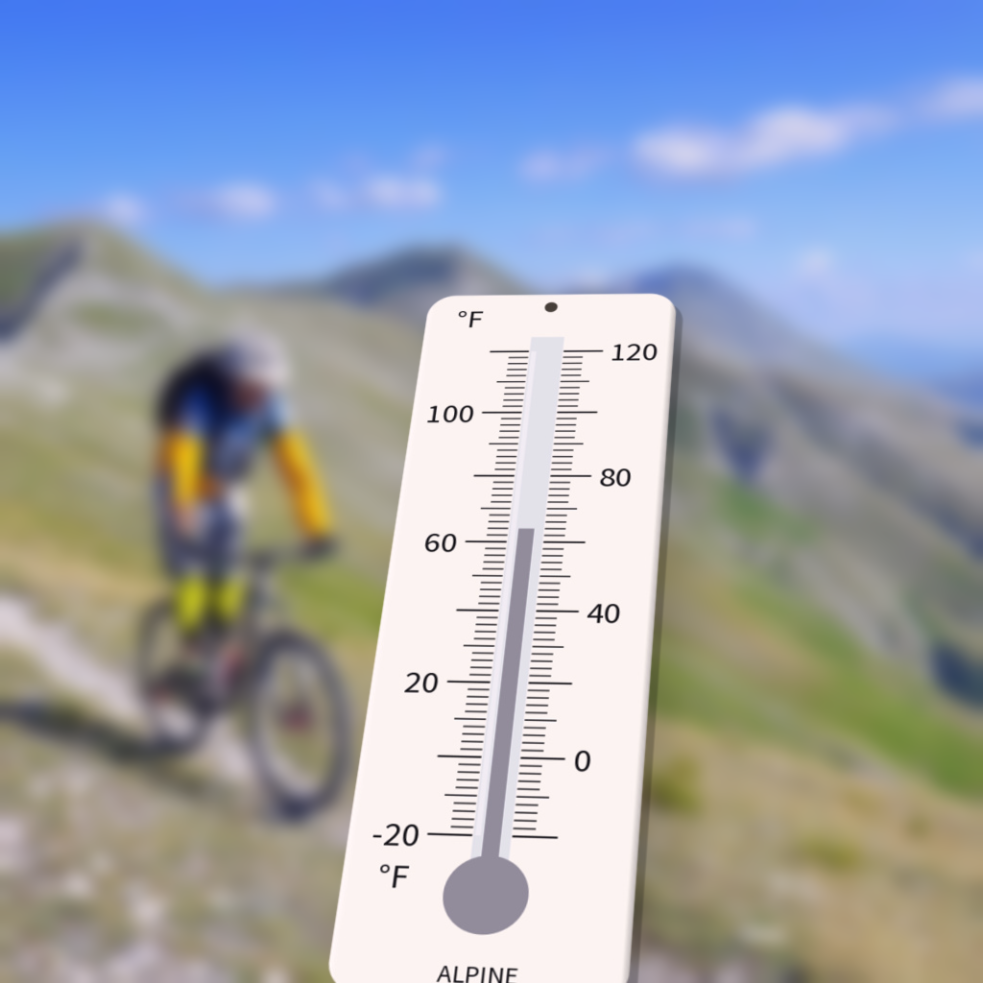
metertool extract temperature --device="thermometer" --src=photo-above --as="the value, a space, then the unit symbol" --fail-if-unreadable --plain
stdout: 64 °F
